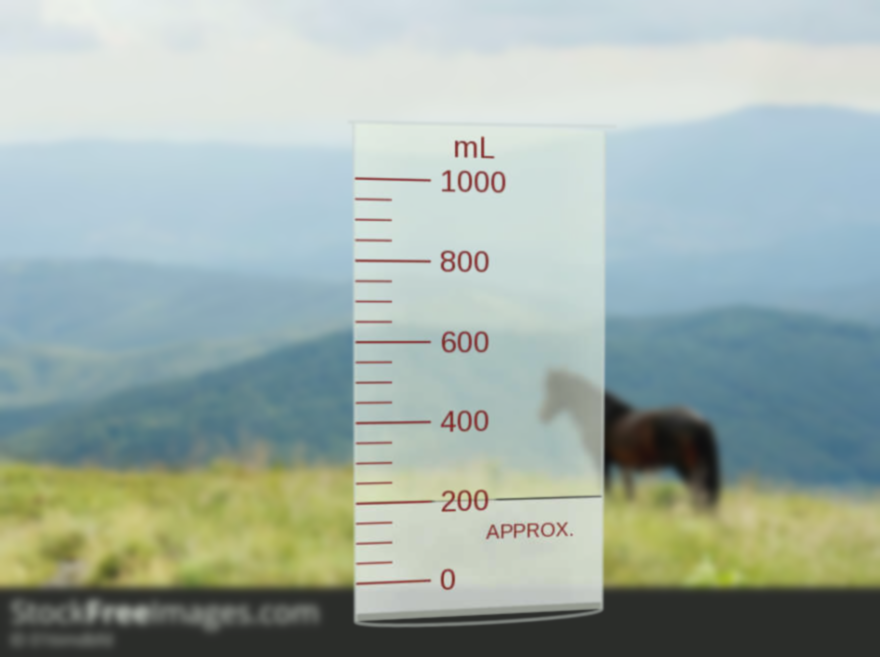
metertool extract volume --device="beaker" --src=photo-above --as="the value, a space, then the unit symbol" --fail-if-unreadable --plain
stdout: 200 mL
